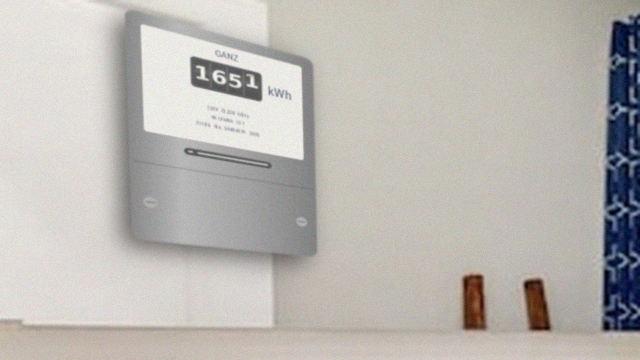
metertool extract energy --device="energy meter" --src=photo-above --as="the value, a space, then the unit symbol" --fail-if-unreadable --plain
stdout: 1651 kWh
